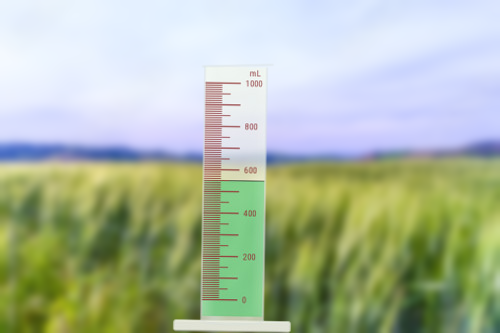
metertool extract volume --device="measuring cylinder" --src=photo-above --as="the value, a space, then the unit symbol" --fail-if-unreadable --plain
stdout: 550 mL
